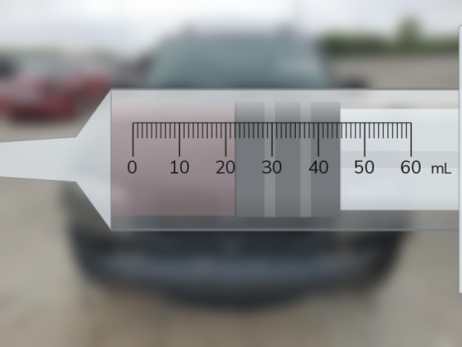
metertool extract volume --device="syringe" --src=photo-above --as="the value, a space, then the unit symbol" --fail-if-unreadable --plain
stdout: 22 mL
